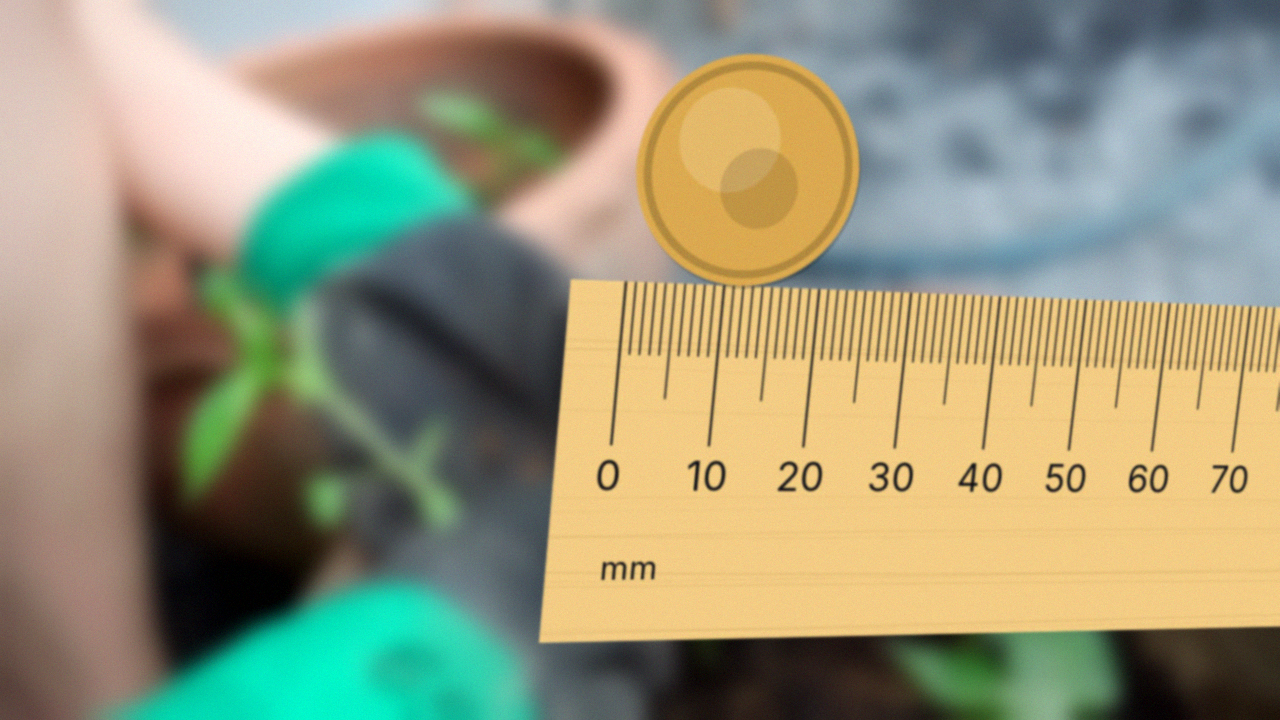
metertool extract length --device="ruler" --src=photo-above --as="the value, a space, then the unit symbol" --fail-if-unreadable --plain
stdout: 23 mm
